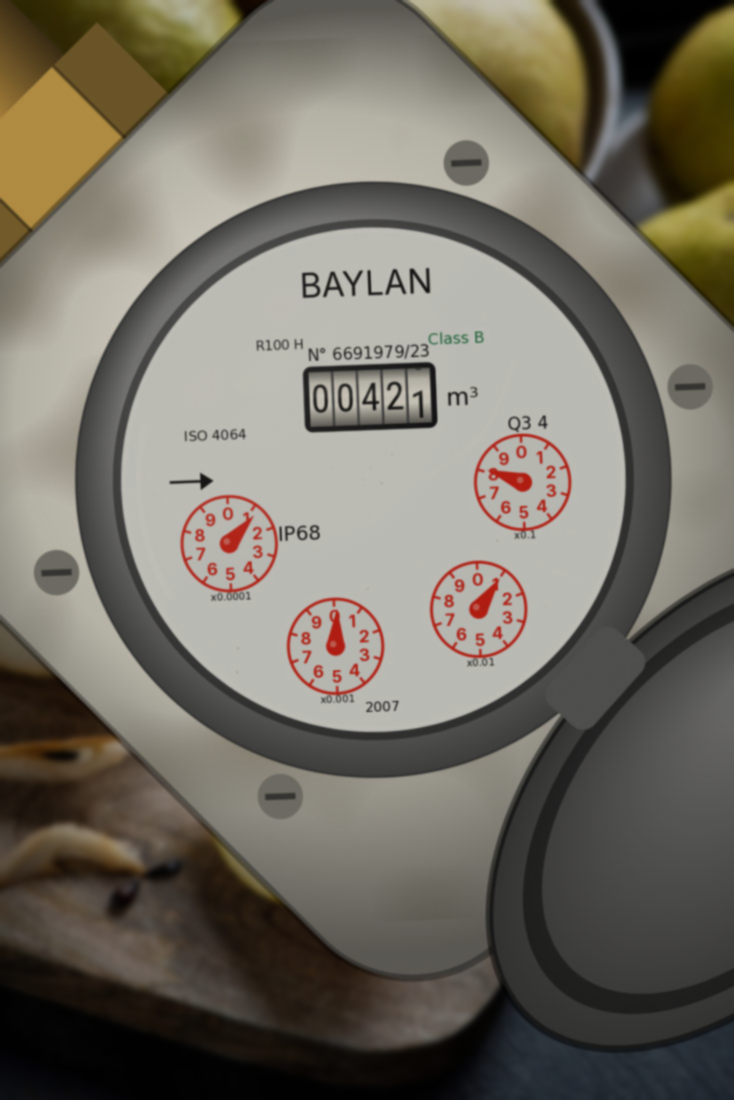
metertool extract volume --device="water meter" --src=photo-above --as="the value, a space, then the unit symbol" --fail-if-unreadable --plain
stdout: 420.8101 m³
